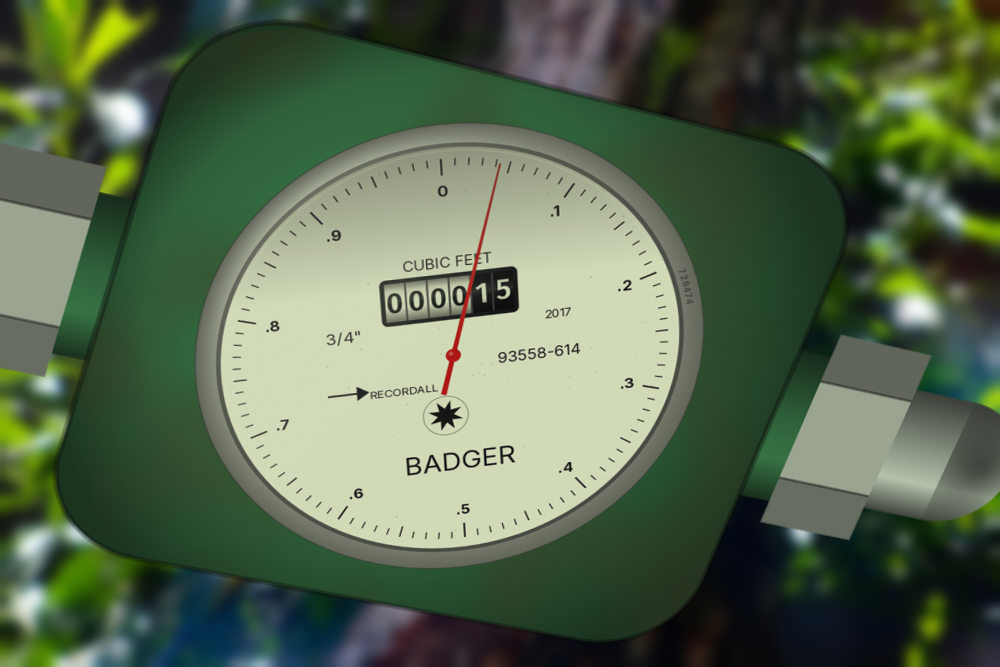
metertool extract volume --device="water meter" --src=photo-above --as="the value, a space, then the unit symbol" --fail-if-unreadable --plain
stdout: 15.04 ft³
